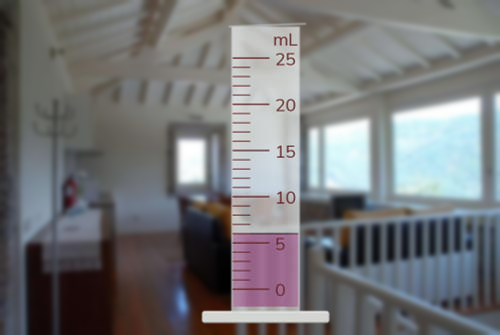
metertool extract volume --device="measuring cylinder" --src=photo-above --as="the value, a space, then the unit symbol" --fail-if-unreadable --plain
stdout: 6 mL
